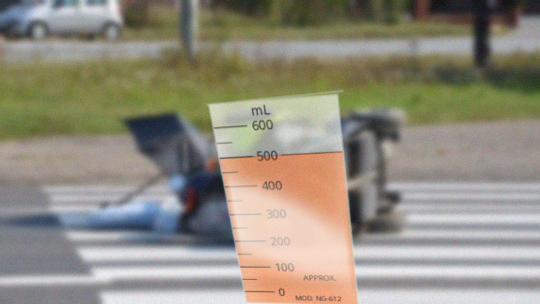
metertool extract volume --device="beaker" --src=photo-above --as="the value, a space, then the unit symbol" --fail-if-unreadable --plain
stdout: 500 mL
